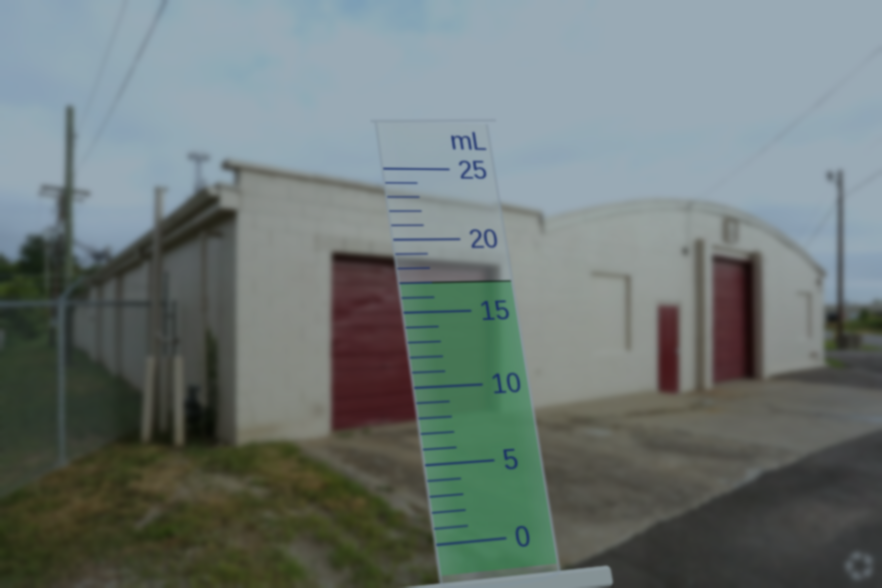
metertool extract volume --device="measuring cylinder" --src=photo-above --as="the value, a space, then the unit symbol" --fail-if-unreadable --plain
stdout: 17 mL
